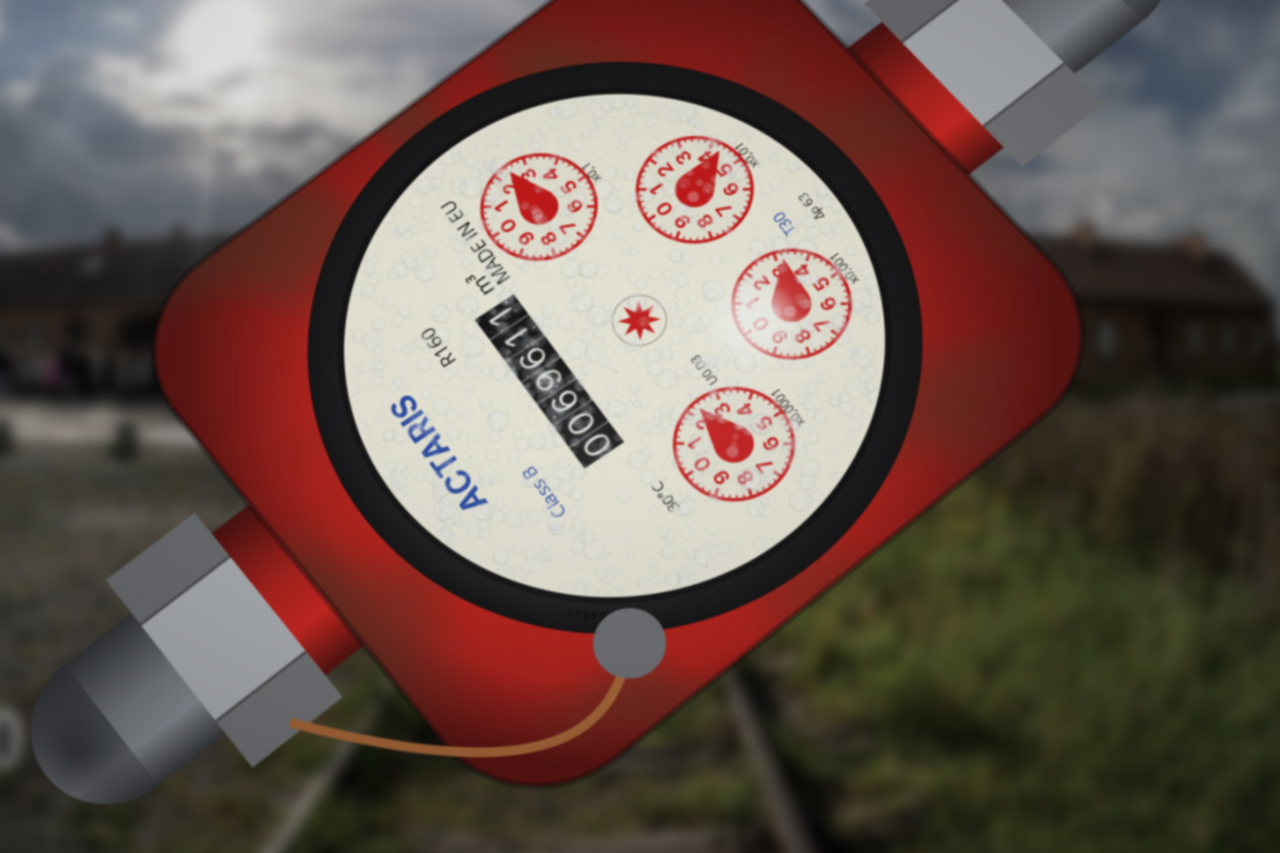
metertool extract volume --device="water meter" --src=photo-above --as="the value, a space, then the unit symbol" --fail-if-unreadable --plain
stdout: 69611.2432 m³
